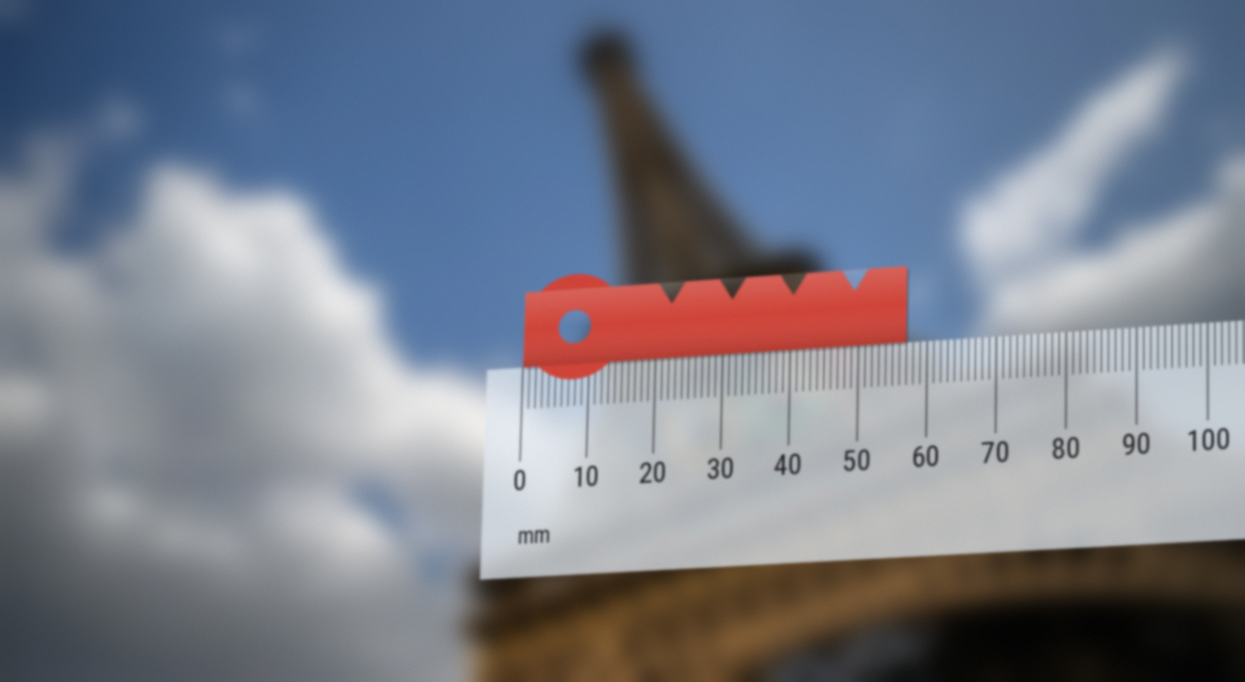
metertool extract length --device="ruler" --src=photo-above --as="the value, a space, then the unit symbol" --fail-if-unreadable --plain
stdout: 57 mm
